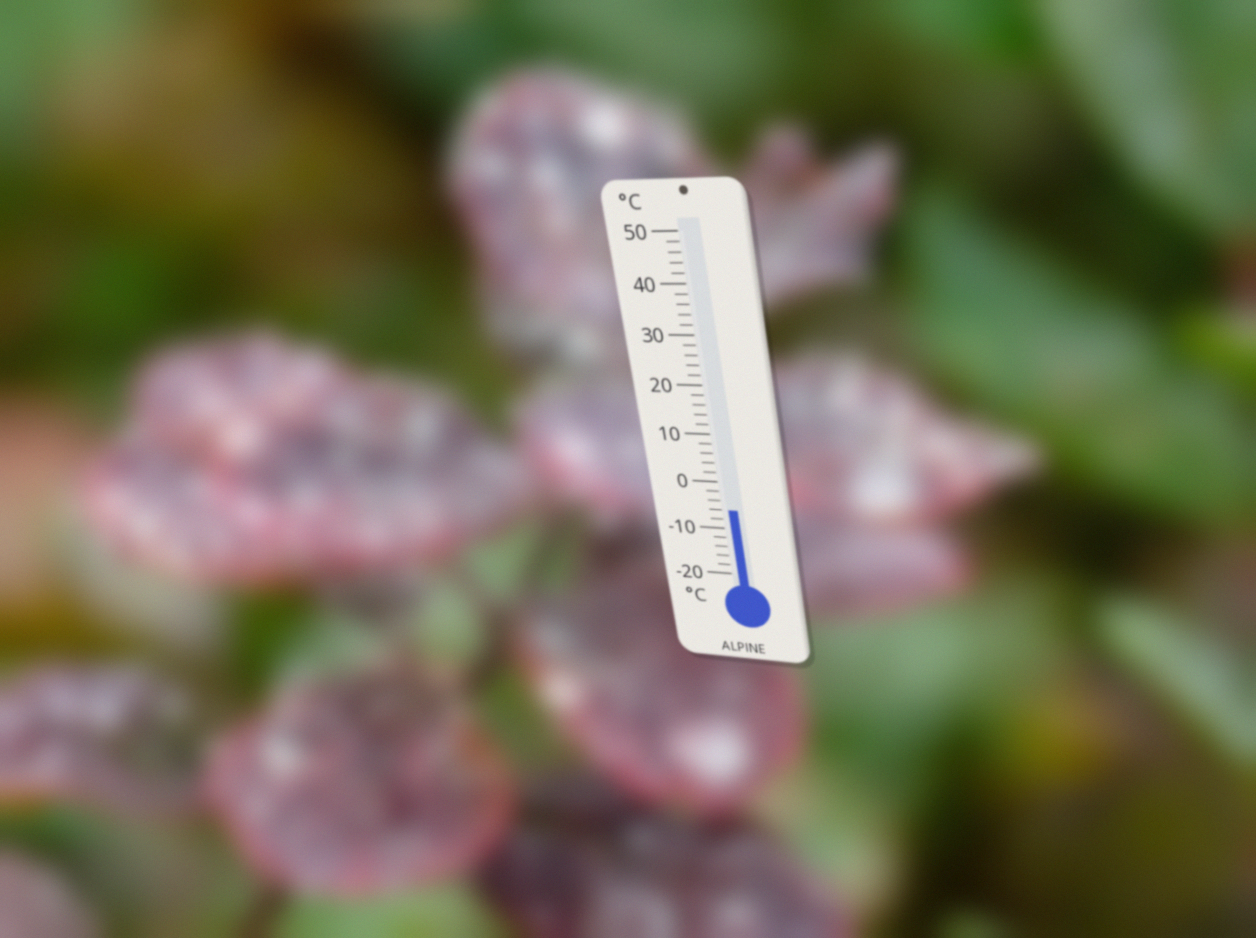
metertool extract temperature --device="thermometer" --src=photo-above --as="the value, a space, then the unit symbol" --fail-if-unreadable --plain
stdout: -6 °C
